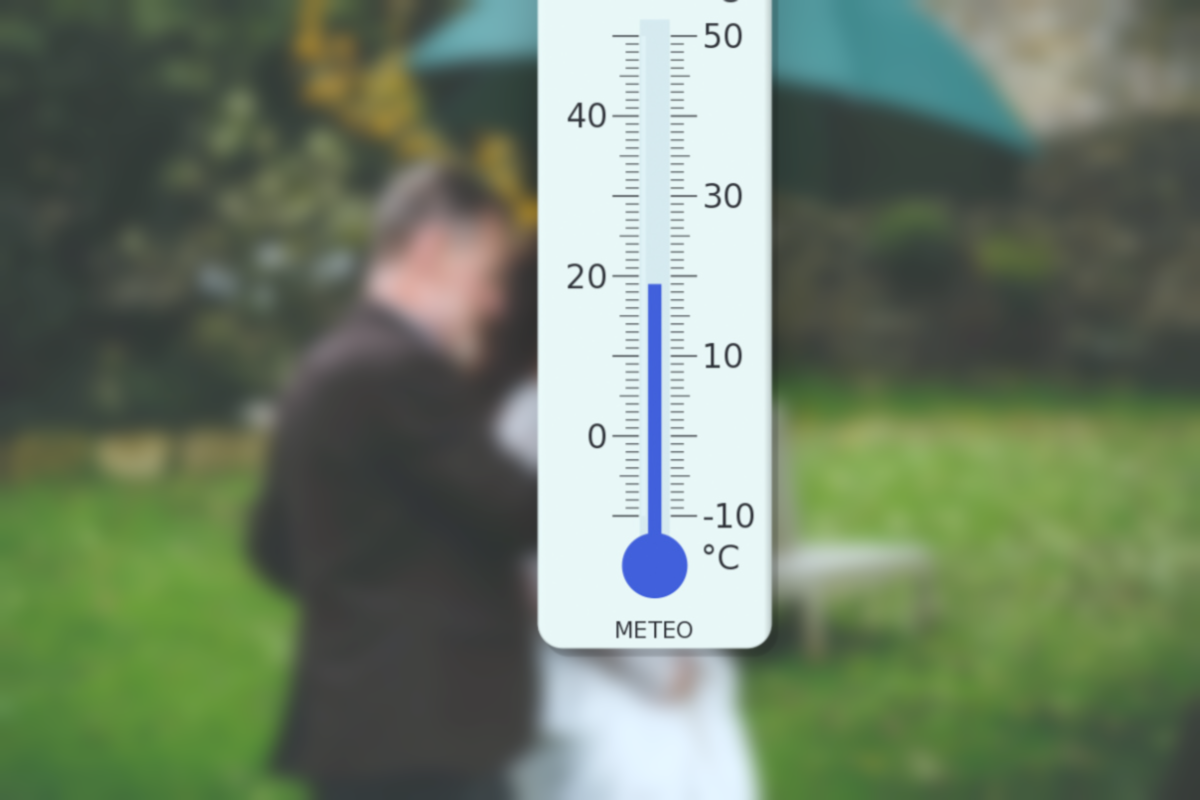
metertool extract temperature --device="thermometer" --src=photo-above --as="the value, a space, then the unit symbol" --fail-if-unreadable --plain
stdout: 19 °C
